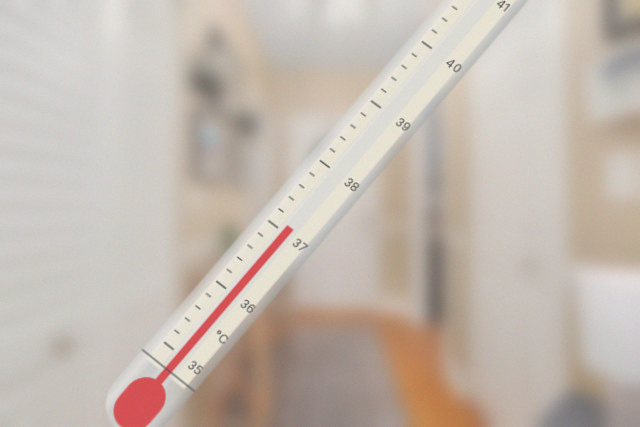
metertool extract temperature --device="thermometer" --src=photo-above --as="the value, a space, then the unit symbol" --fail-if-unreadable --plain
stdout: 37.1 °C
